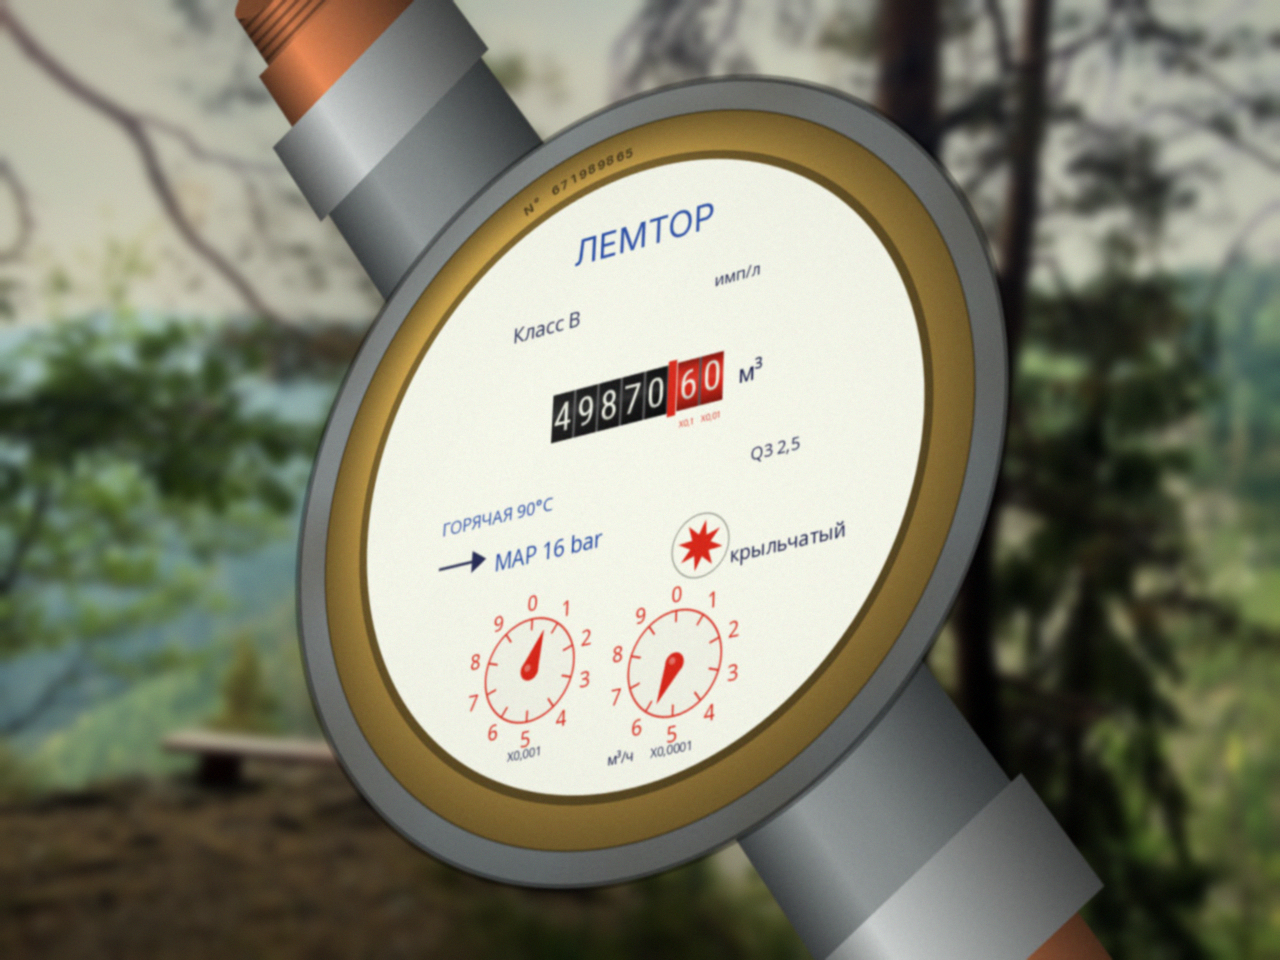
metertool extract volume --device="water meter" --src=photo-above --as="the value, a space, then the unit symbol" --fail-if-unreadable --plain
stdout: 49870.6005 m³
